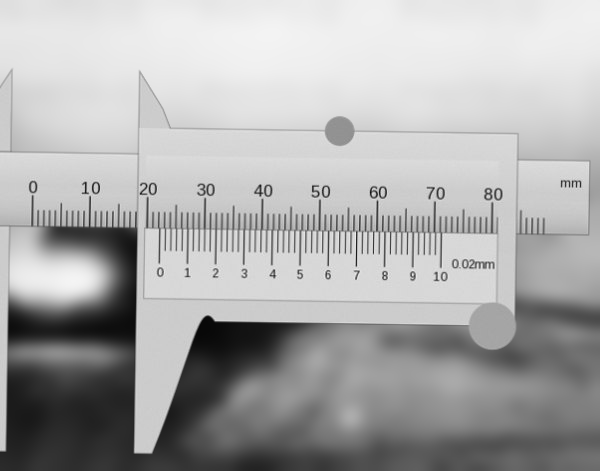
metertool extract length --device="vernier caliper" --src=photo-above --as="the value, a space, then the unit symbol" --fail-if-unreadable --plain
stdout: 22.2 mm
